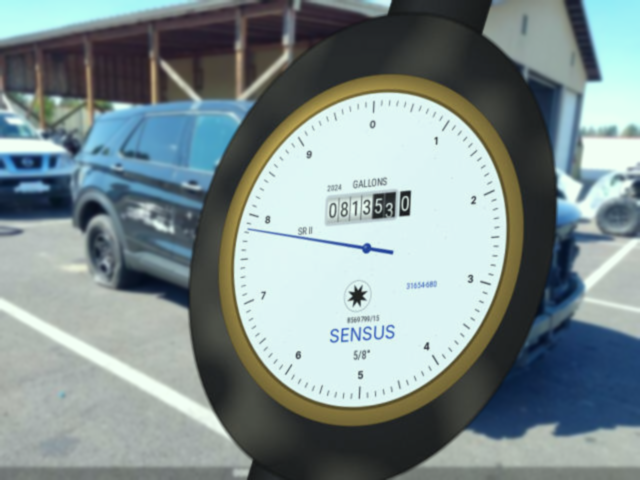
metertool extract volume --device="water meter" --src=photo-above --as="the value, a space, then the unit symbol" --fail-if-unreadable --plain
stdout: 813527.8 gal
